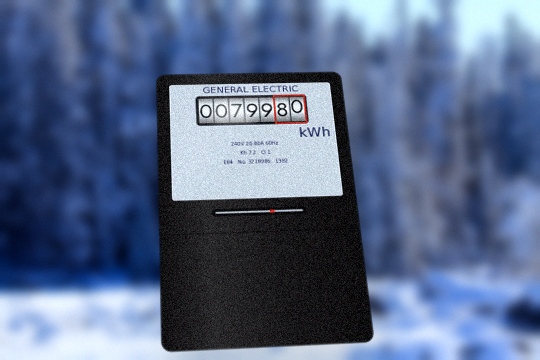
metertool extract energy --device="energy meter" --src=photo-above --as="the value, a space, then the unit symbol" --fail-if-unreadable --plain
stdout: 799.80 kWh
